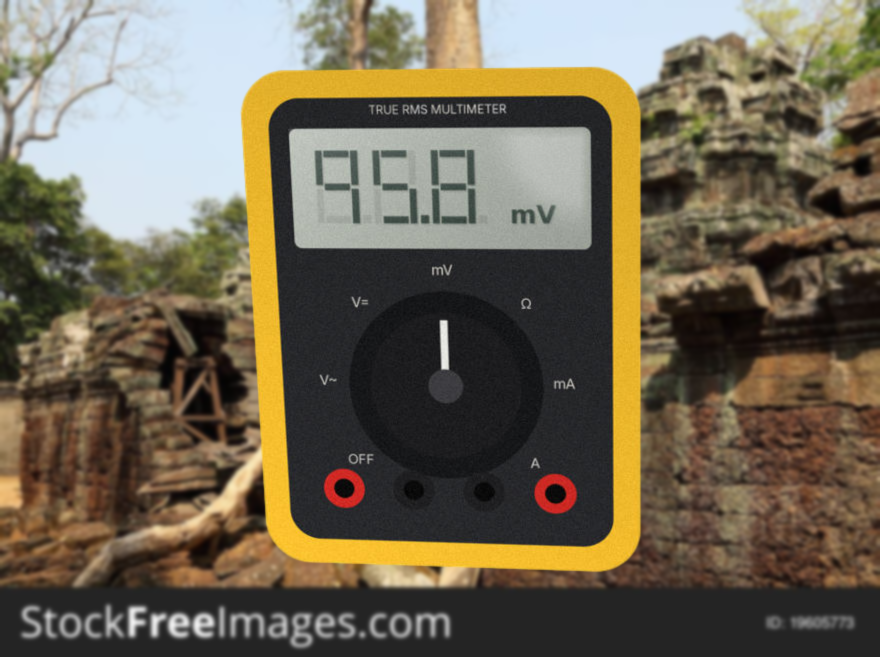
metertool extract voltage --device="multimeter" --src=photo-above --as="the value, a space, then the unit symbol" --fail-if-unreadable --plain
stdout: 95.8 mV
